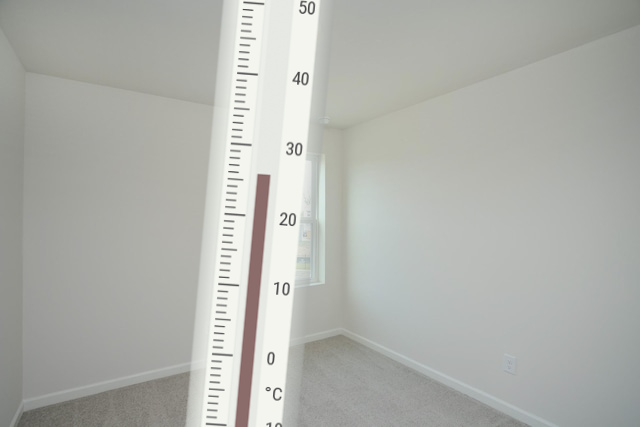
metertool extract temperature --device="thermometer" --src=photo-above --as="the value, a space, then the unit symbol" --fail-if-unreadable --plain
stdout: 26 °C
